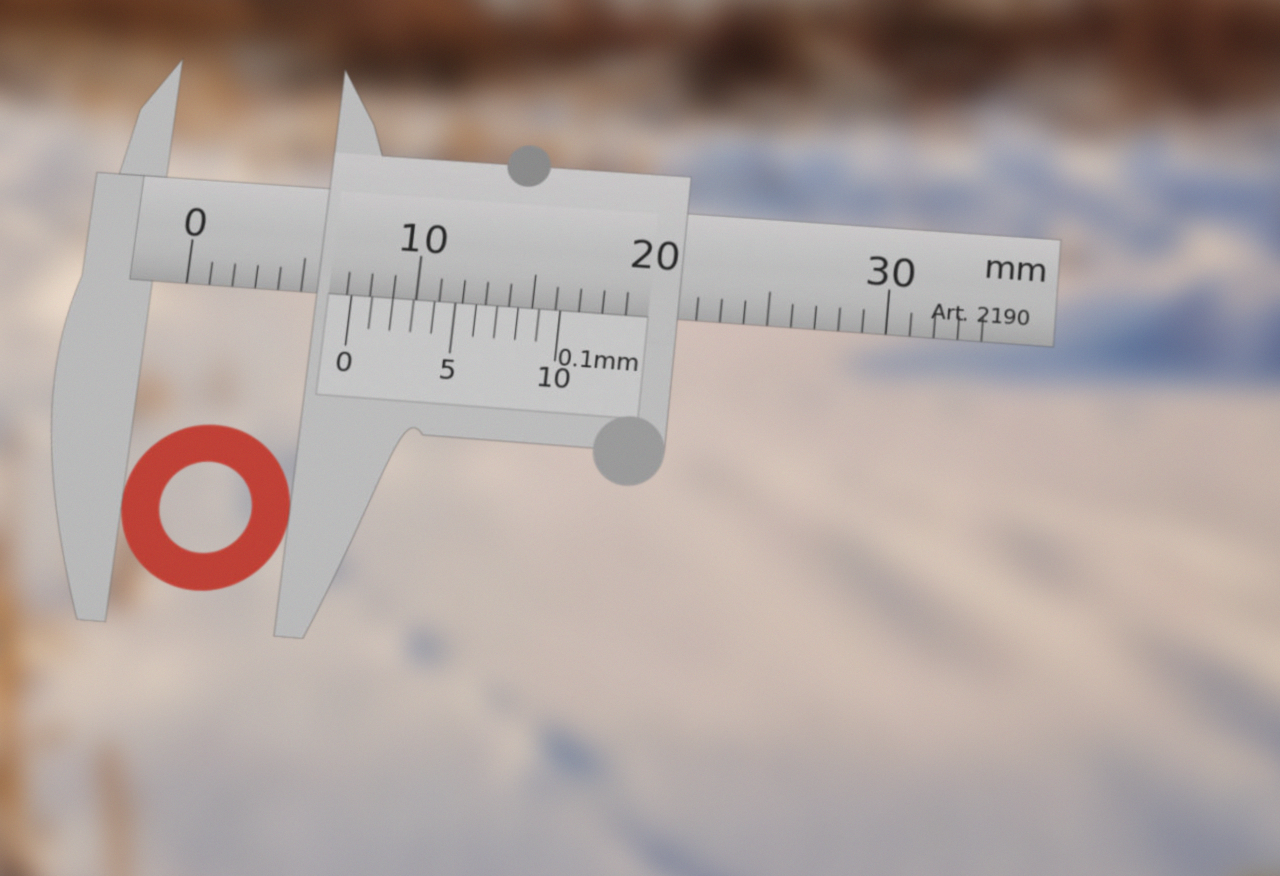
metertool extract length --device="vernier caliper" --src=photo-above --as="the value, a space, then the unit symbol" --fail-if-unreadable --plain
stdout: 7.2 mm
